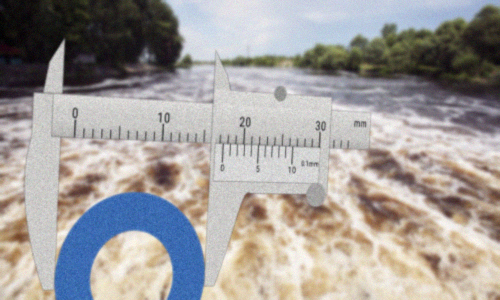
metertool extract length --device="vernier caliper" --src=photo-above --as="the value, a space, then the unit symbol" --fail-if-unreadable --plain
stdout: 17.4 mm
